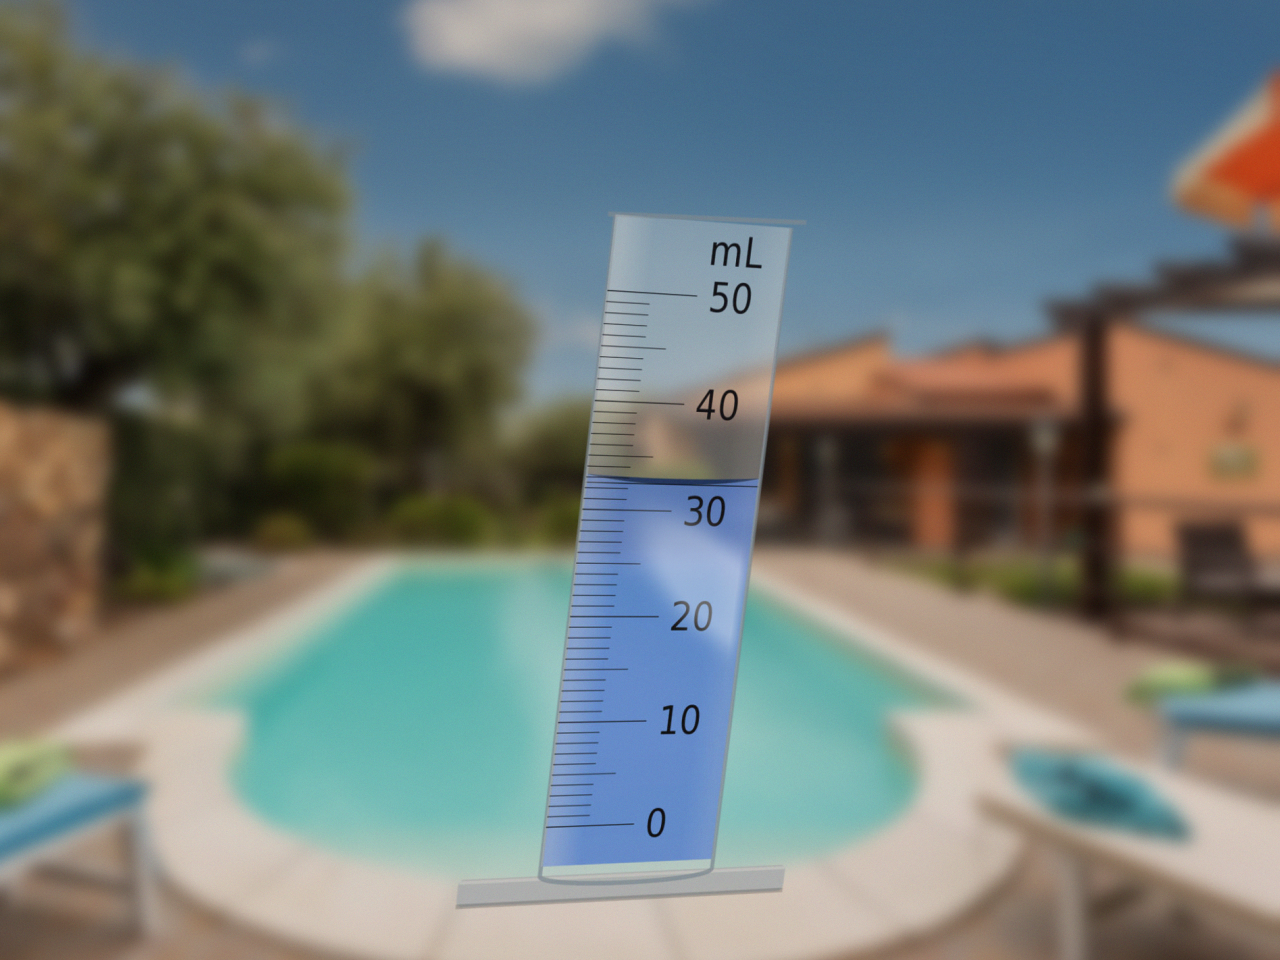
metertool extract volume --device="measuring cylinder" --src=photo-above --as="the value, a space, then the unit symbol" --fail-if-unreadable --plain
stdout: 32.5 mL
